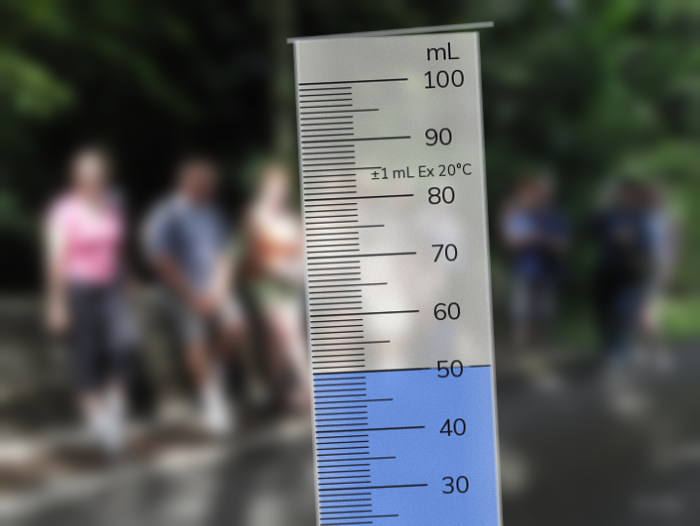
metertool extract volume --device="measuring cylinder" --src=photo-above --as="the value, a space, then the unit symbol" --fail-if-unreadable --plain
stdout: 50 mL
